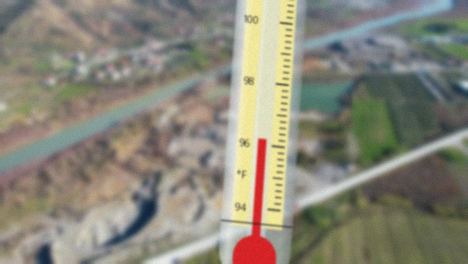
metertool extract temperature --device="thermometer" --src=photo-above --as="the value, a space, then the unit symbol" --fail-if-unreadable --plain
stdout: 96.2 °F
